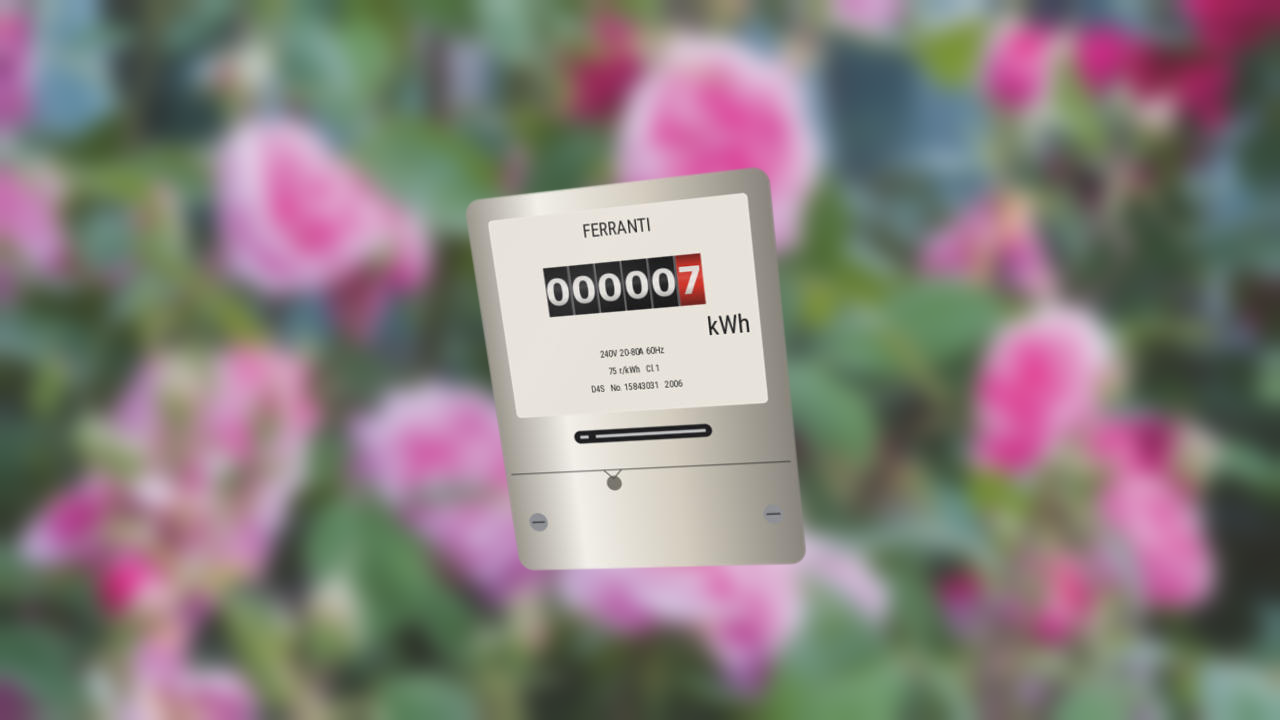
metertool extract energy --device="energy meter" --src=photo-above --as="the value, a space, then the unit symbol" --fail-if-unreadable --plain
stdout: 0.7 kWh
